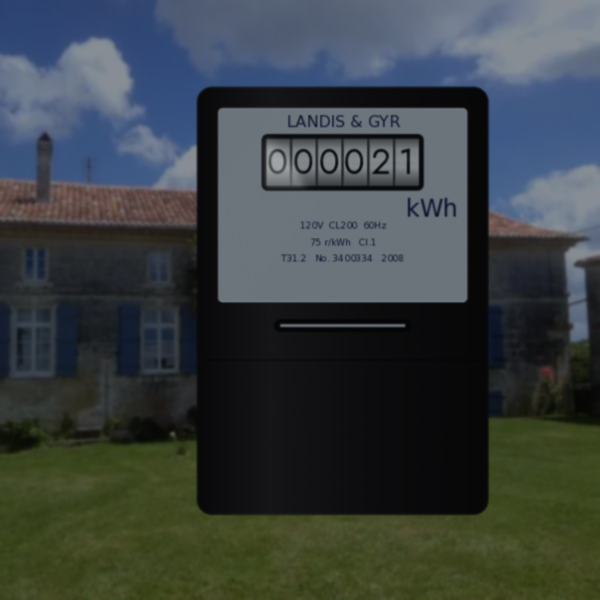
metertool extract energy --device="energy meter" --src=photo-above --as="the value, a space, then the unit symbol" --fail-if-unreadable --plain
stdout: 21 kWh
